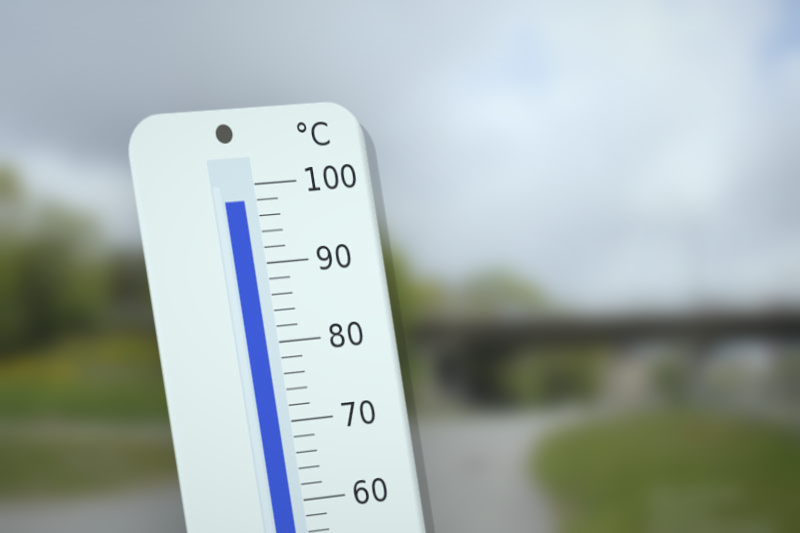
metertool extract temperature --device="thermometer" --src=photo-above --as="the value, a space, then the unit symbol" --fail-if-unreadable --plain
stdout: 98 °C
